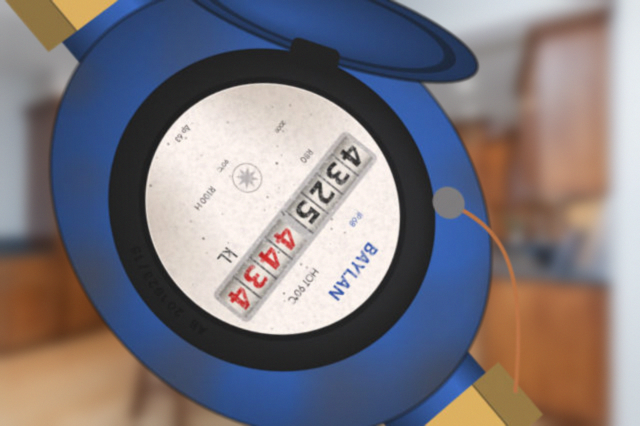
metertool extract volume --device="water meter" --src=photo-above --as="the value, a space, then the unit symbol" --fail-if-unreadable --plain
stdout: 4325.4434 kL
